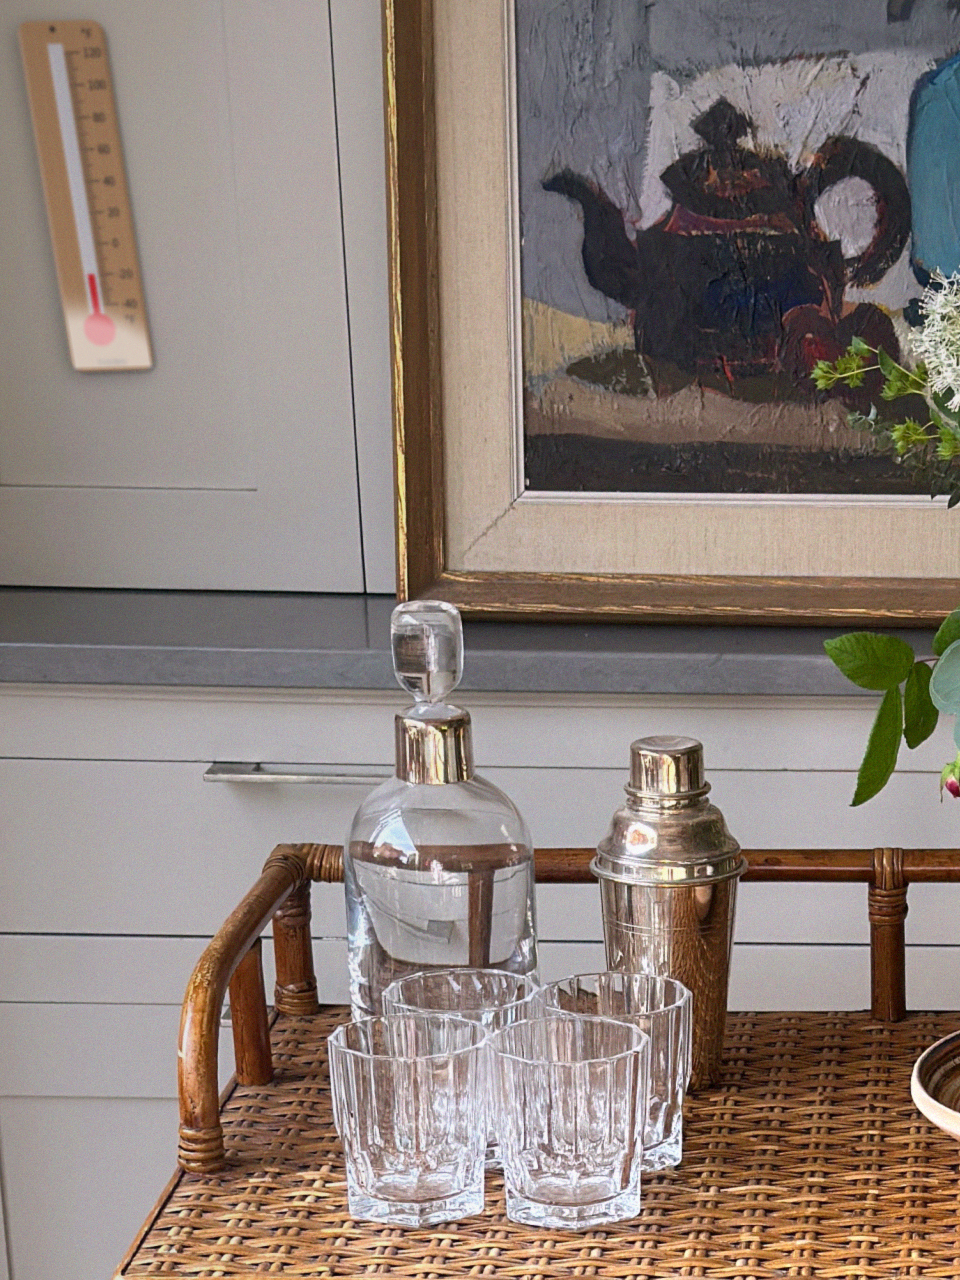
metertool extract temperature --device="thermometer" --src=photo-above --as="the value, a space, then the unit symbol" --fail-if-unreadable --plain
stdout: -20 °F
